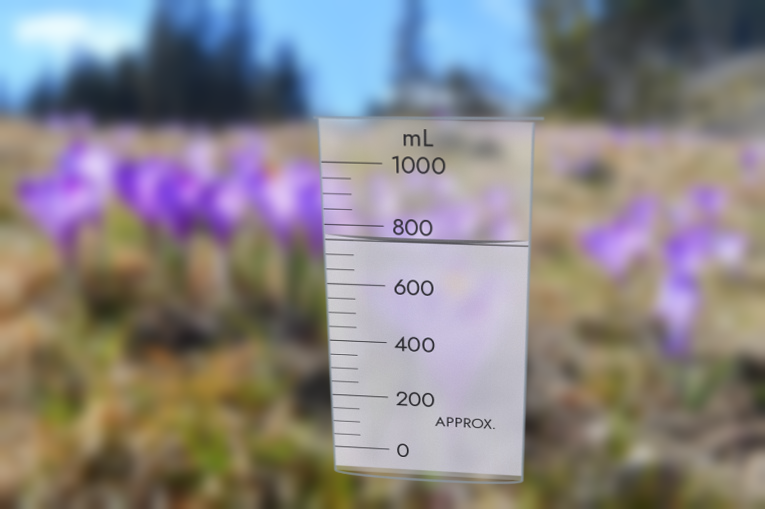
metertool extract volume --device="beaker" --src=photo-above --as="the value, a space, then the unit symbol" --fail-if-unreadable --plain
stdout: 750 mL
